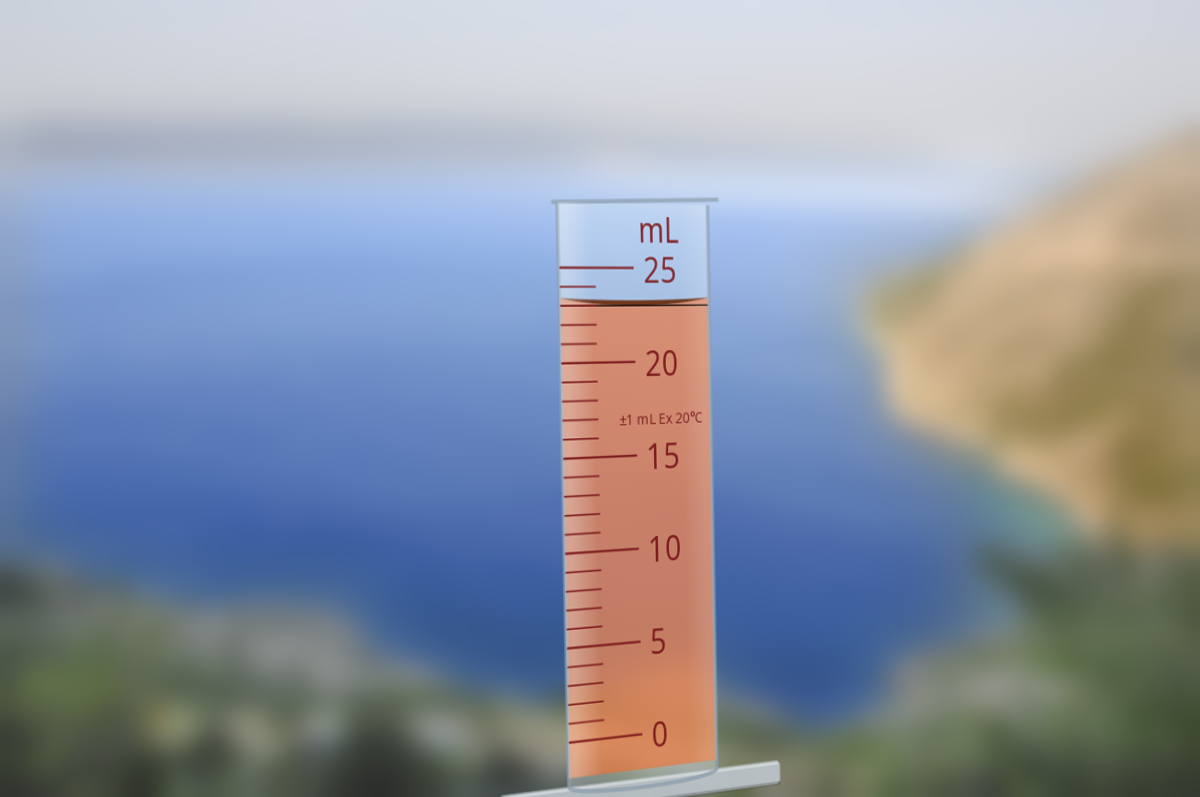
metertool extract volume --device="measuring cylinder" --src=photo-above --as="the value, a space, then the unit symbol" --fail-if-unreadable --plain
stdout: 23 mL
